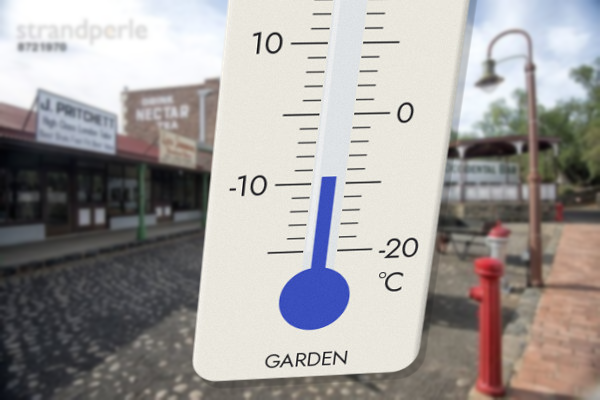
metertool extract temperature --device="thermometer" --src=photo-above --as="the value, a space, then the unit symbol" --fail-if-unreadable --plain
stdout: -9 °C
